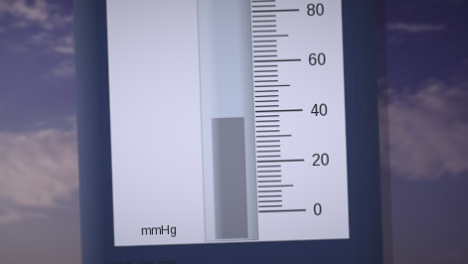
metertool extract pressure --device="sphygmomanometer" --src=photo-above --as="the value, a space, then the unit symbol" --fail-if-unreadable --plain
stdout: 38 mmHg
